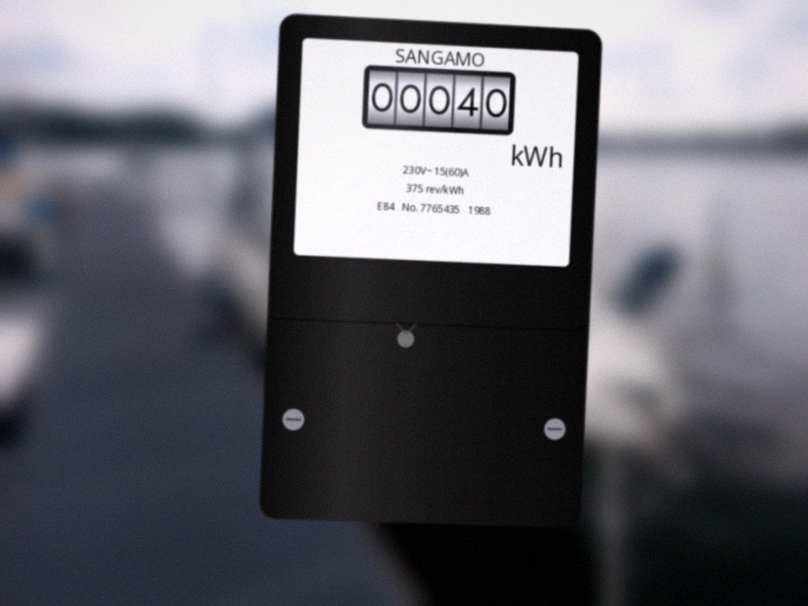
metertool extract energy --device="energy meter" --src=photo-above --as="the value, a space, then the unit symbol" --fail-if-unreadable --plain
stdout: 40 kWh
